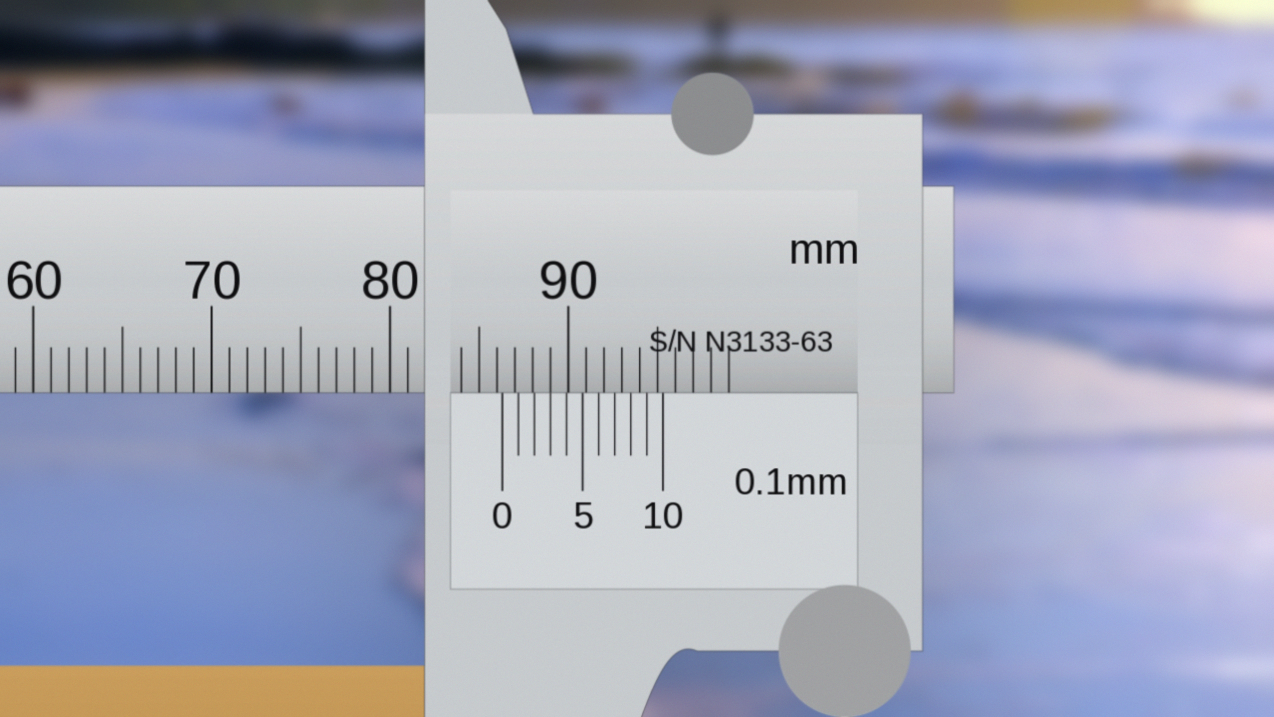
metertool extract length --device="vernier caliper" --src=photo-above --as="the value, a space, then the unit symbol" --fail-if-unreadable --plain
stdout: 86.3 mm
